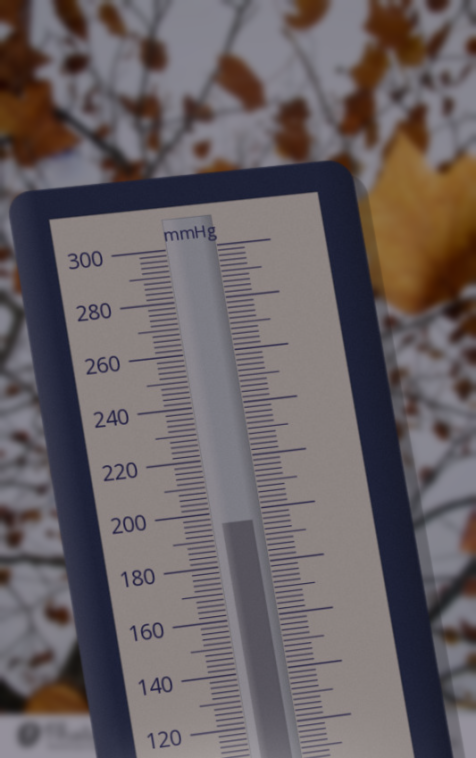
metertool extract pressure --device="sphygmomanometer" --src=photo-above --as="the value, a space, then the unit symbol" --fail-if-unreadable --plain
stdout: 196 mmHg
